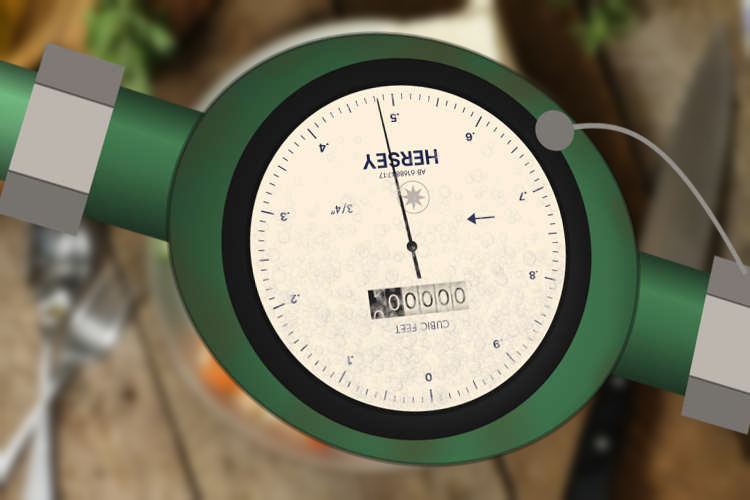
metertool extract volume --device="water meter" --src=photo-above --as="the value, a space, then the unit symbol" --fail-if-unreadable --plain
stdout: 0.48 ft³
